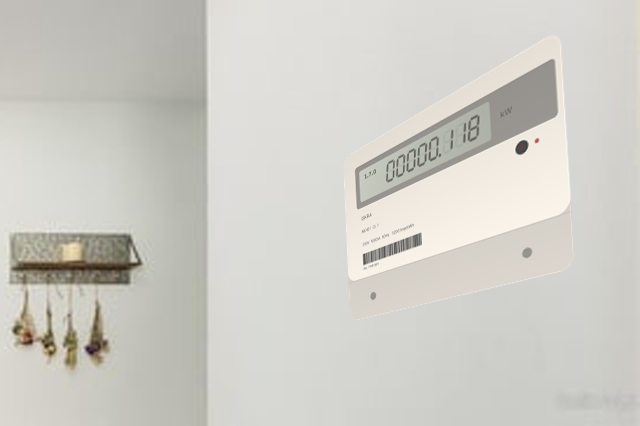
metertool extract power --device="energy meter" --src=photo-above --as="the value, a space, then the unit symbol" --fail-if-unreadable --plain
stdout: 0.118 kW
